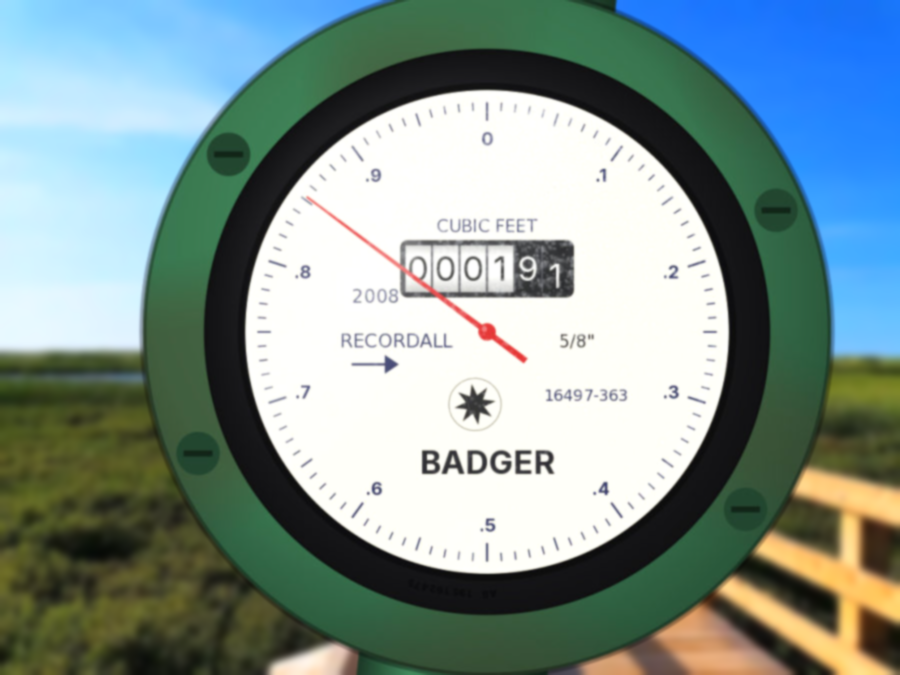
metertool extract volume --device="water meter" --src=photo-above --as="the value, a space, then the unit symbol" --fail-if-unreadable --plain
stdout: 190.85 ft³
